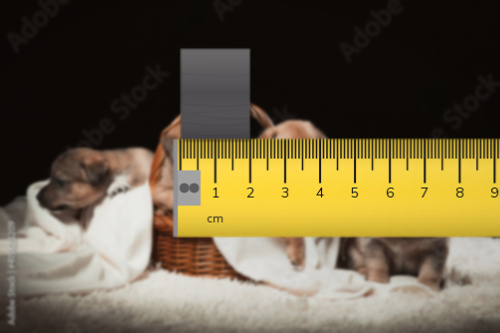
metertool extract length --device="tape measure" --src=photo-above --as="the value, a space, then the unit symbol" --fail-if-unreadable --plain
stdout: 2 cm
